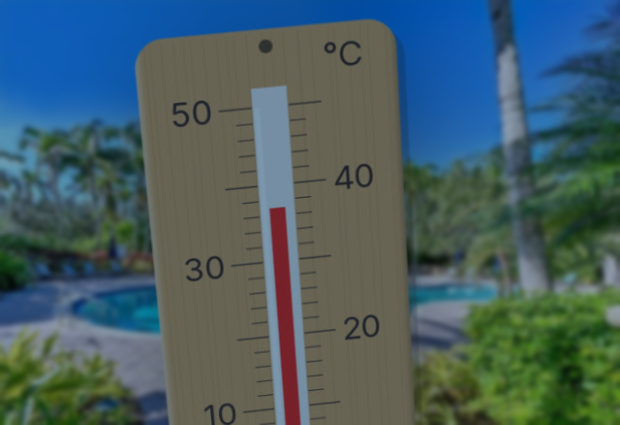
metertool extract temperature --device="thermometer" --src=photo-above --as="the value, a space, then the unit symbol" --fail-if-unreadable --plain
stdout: 37 °C
